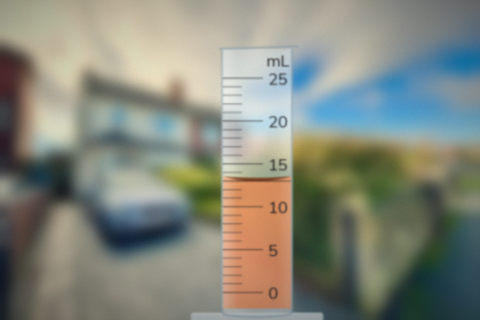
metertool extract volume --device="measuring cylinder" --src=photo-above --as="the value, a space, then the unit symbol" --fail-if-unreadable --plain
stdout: 13 mL
